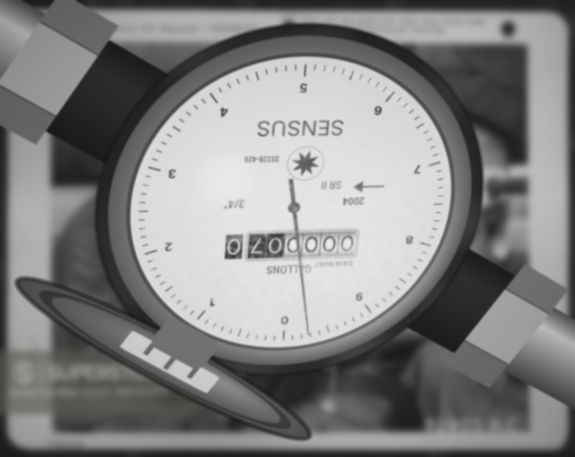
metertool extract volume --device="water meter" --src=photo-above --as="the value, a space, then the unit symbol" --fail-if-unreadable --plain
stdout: 69.7 gal
